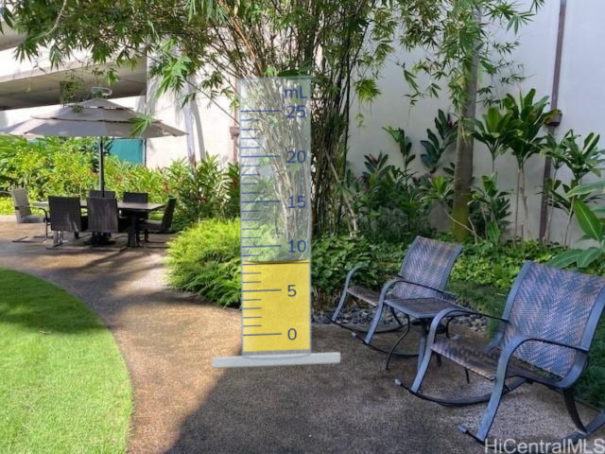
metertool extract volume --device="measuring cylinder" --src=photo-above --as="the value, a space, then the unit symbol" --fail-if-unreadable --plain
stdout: 8 mL
